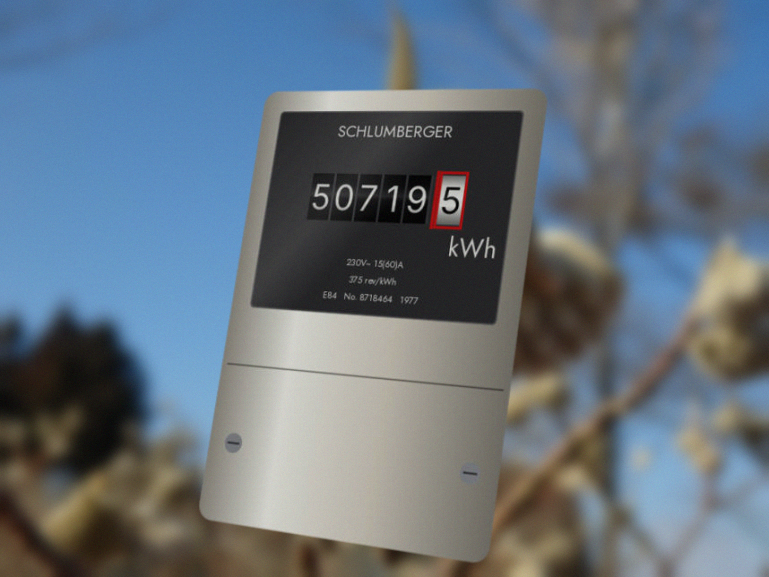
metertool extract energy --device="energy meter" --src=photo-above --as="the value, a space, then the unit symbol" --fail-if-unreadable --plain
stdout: 50719.5 kWh
